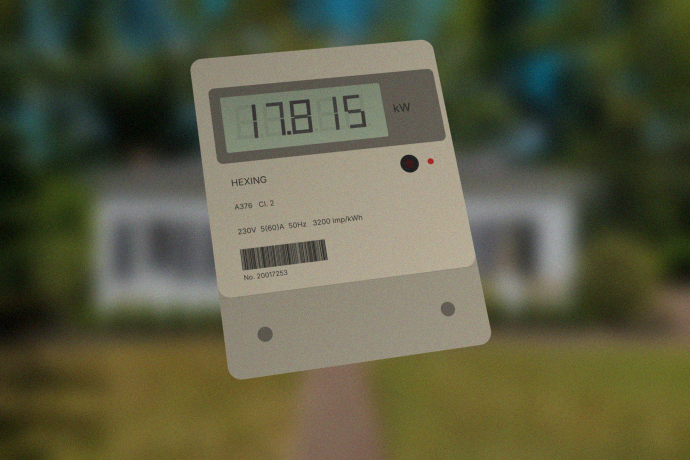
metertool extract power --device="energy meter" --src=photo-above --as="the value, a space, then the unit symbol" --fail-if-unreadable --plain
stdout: 17.815 kW
